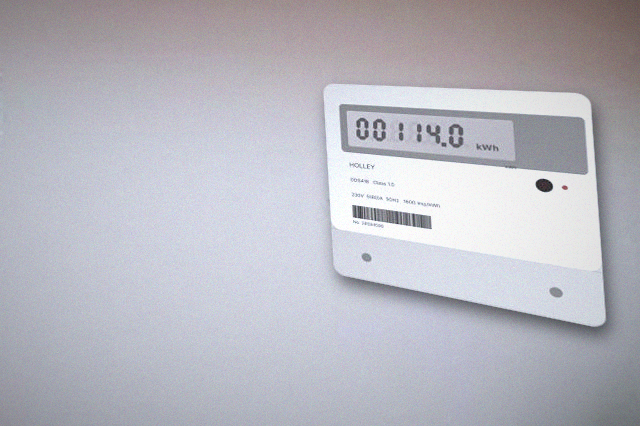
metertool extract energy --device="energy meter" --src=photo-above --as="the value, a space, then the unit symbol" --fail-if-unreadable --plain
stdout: 114.0 kWh
